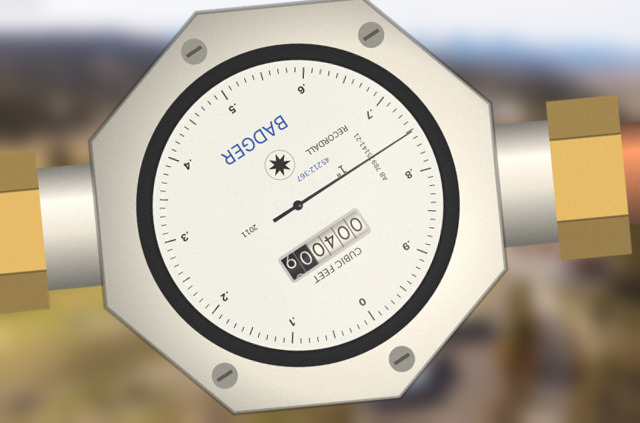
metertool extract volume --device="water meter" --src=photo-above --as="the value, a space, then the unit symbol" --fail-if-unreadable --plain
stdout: 4008.75 ft³
